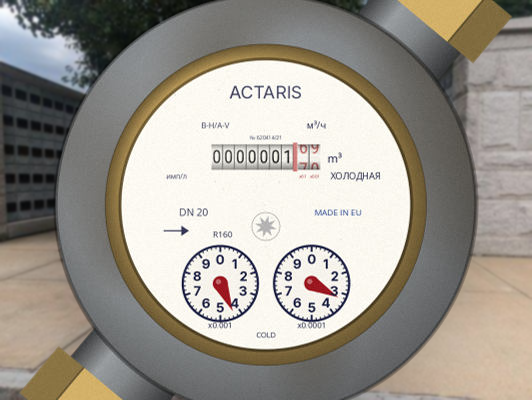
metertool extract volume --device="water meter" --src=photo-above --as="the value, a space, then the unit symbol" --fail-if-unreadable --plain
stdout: 1.6943 m³
